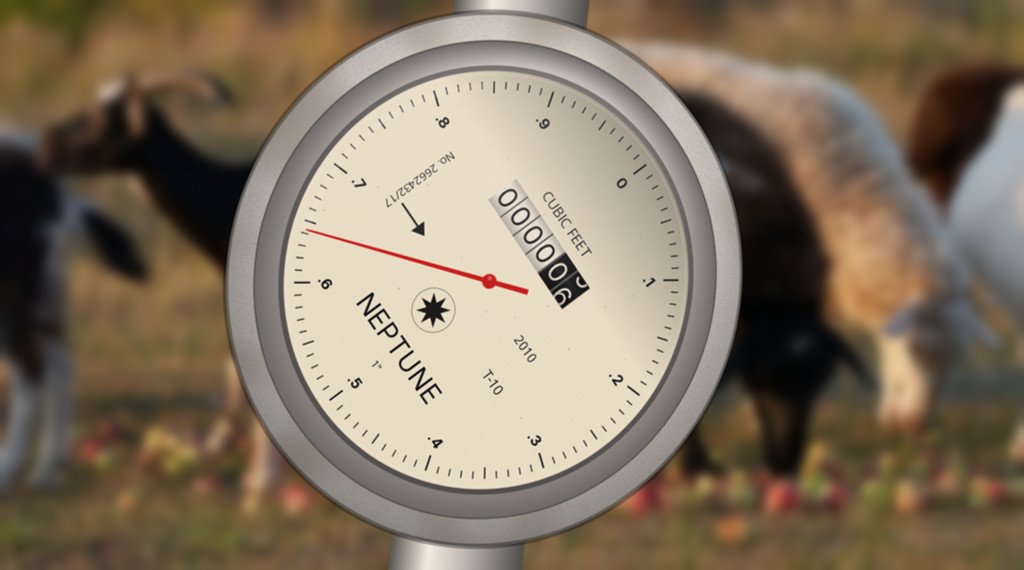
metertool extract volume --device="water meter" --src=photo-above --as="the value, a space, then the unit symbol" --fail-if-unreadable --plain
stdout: 5.64 ft³
